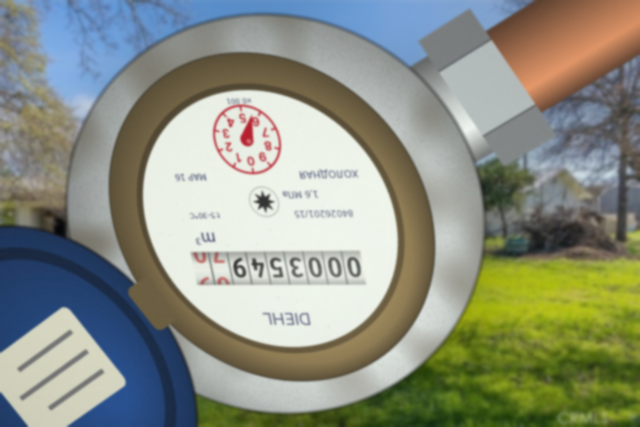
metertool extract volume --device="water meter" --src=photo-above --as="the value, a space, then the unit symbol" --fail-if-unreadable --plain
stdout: 3549.695 m³
